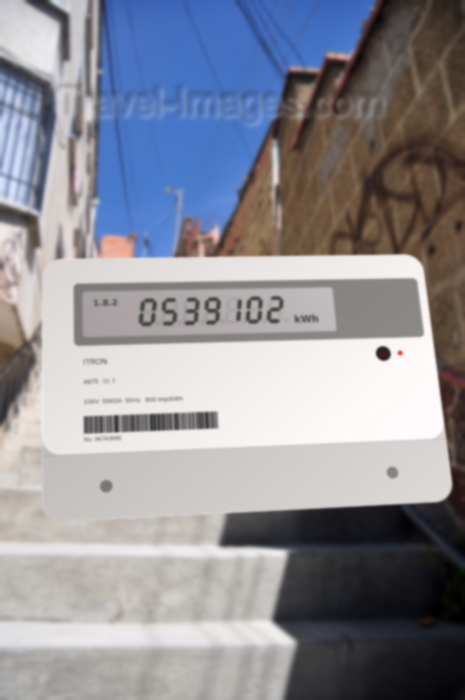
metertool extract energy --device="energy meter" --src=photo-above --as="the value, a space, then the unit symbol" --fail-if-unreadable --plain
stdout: 539102 kWh
